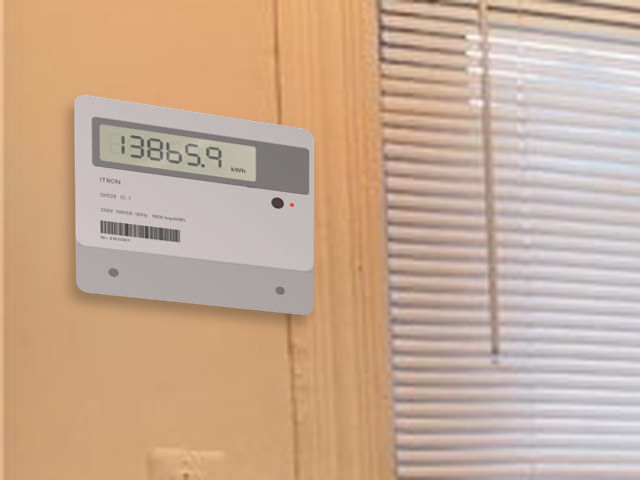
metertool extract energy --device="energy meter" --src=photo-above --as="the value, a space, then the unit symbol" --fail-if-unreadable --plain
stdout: 13865.9 kWh
